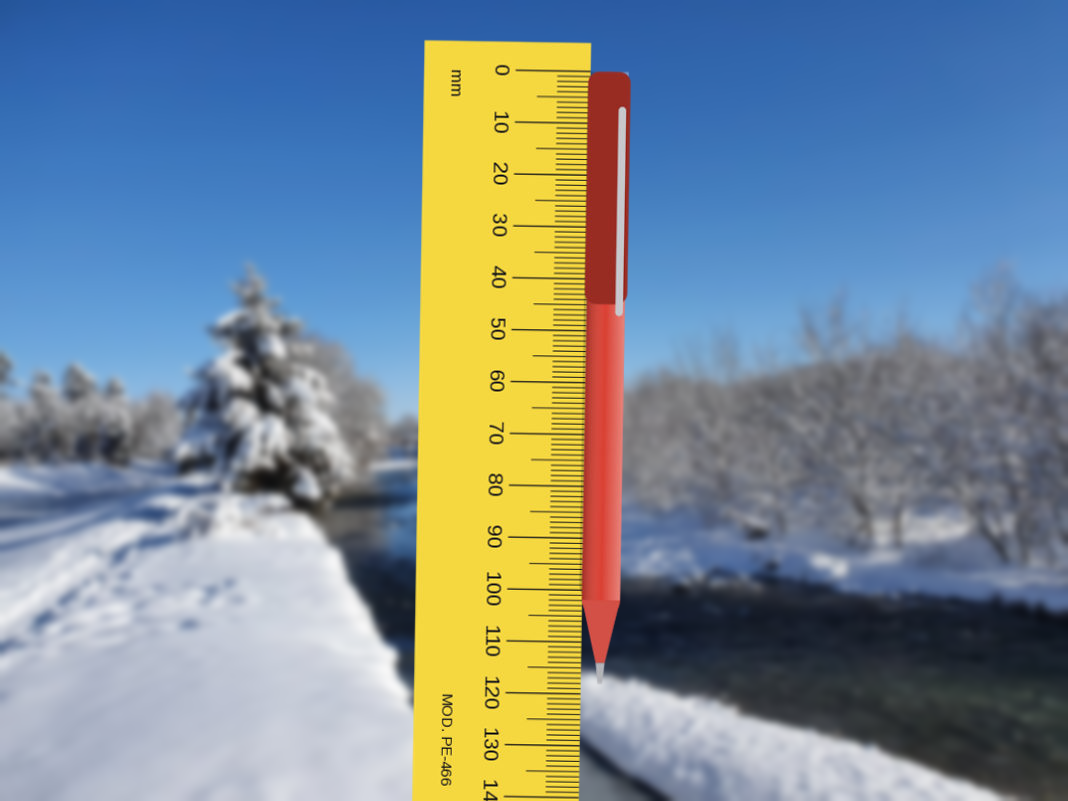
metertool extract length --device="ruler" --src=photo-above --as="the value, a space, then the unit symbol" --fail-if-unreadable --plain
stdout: 118 mm
